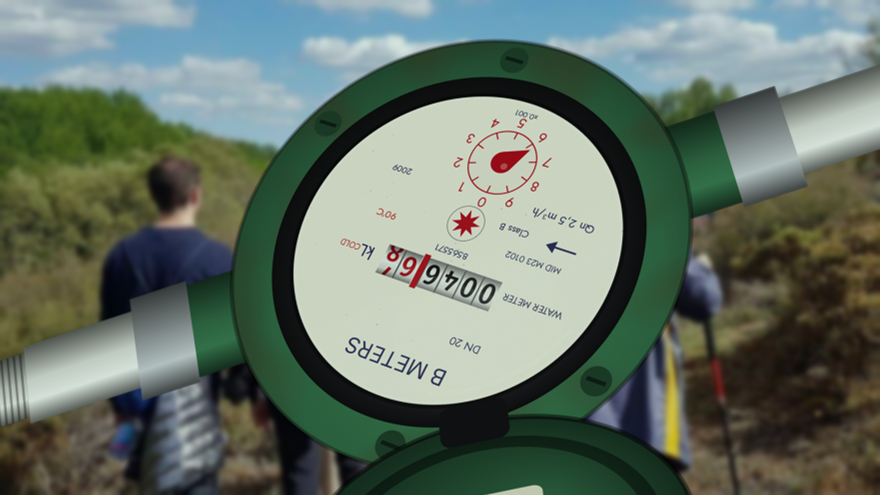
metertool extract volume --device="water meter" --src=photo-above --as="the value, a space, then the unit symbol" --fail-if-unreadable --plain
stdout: 46.676 kL
